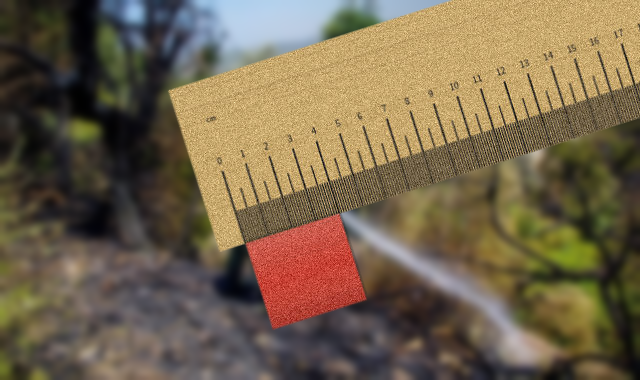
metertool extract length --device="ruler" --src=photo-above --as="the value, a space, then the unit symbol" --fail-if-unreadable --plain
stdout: 4 cm
